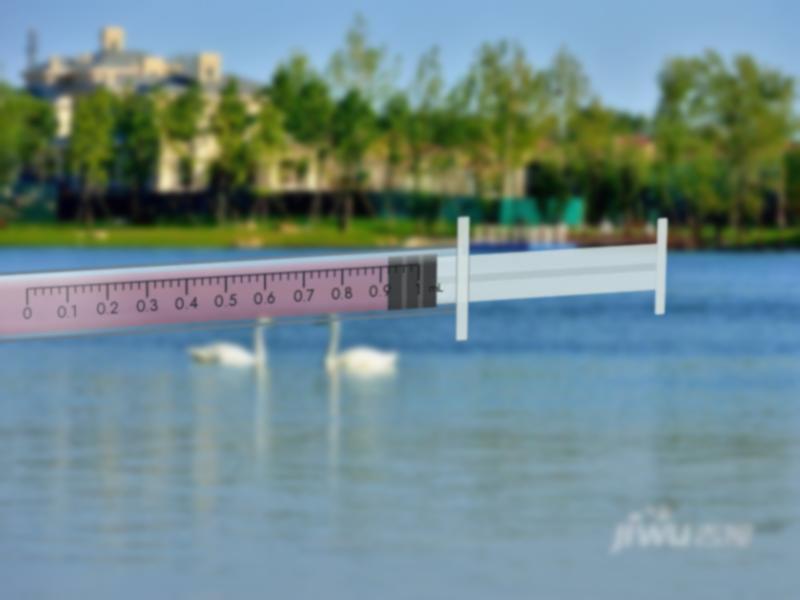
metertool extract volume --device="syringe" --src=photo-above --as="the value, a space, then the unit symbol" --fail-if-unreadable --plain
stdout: 0.92 mL
